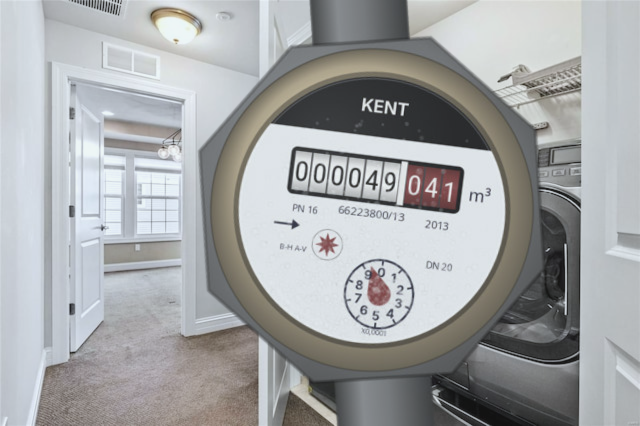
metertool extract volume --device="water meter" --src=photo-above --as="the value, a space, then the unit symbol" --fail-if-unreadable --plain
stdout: 49.0409 m³
